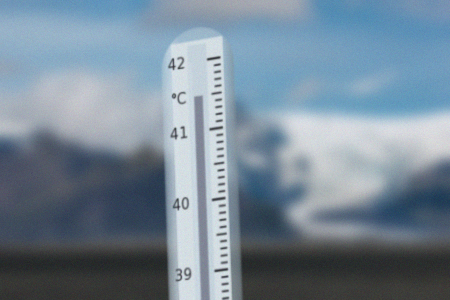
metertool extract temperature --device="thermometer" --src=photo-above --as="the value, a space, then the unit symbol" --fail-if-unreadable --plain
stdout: 41.5 °C
